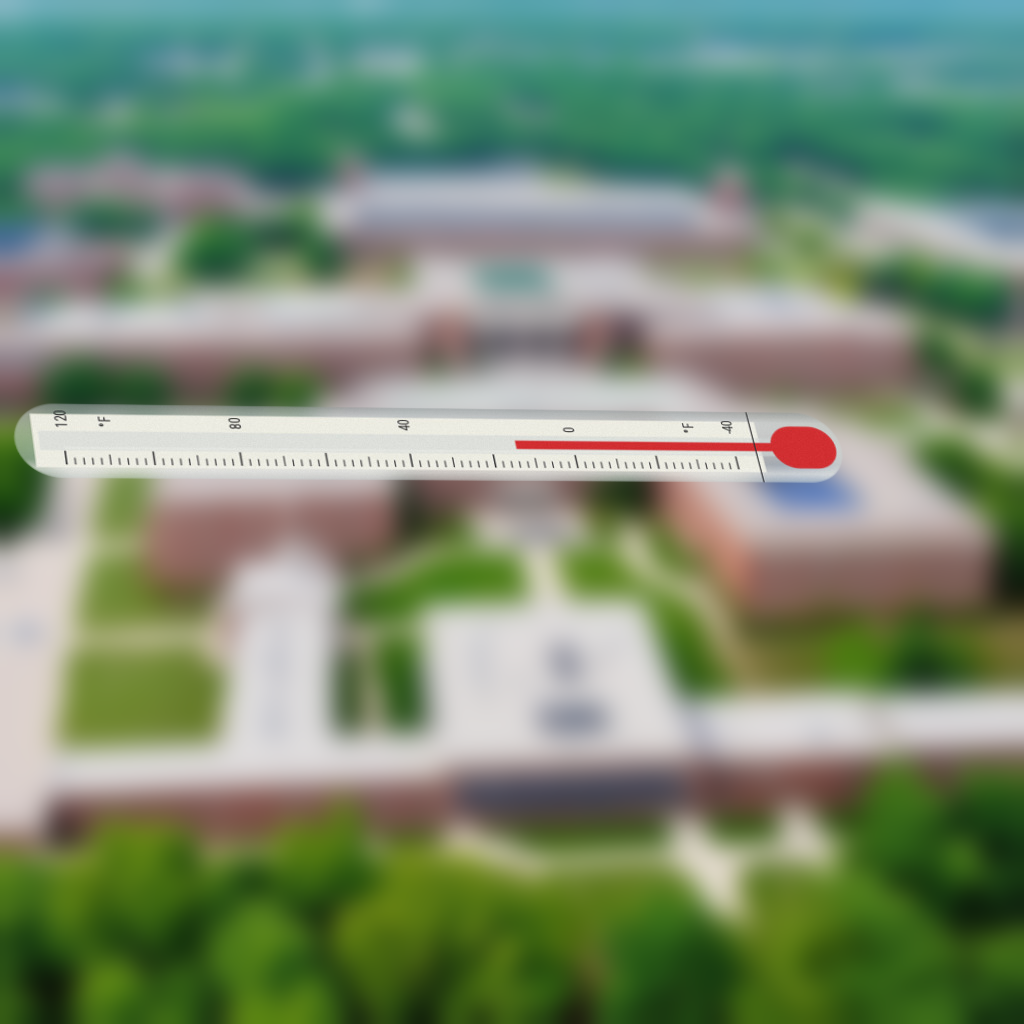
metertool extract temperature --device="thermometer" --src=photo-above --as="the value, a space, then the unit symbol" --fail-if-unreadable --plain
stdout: 14 °F
